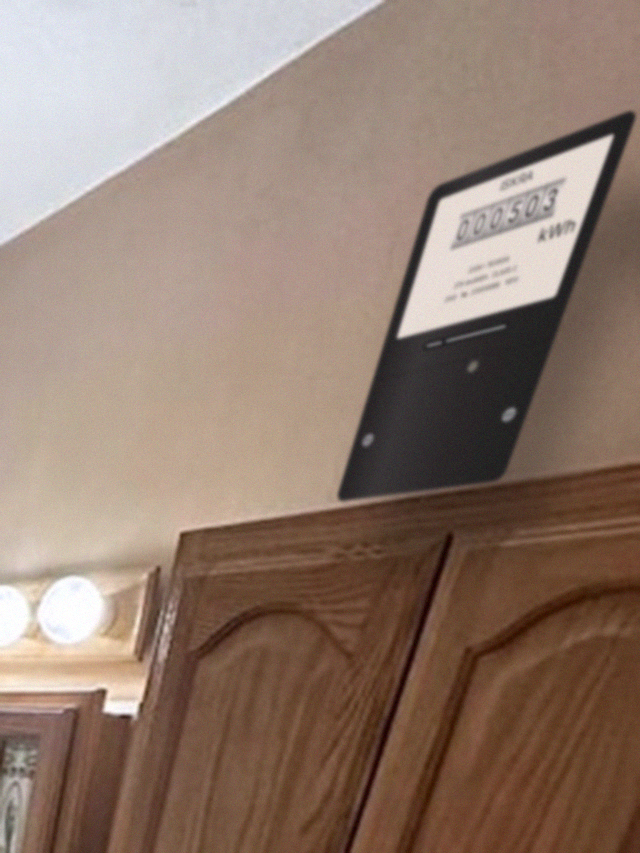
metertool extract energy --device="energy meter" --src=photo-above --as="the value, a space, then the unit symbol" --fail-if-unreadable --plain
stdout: 503 kWh
